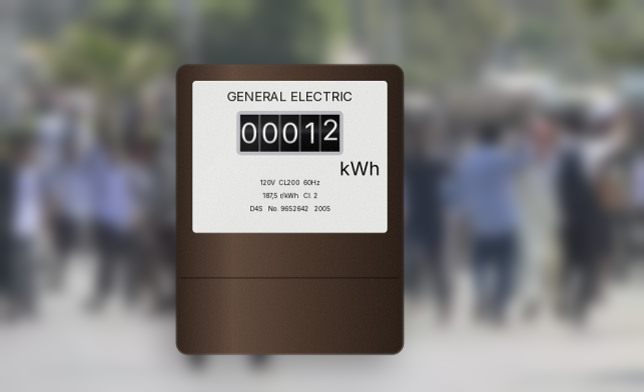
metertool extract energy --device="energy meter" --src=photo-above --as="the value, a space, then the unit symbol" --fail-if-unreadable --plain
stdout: 12 kWh
